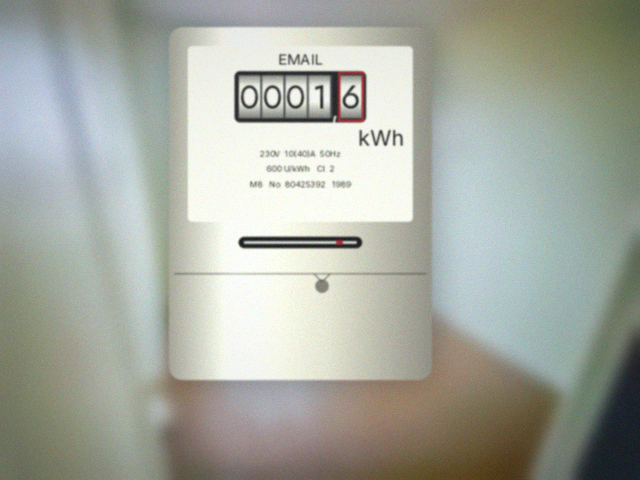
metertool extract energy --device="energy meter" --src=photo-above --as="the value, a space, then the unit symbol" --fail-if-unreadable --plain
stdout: 1.6 kWh
